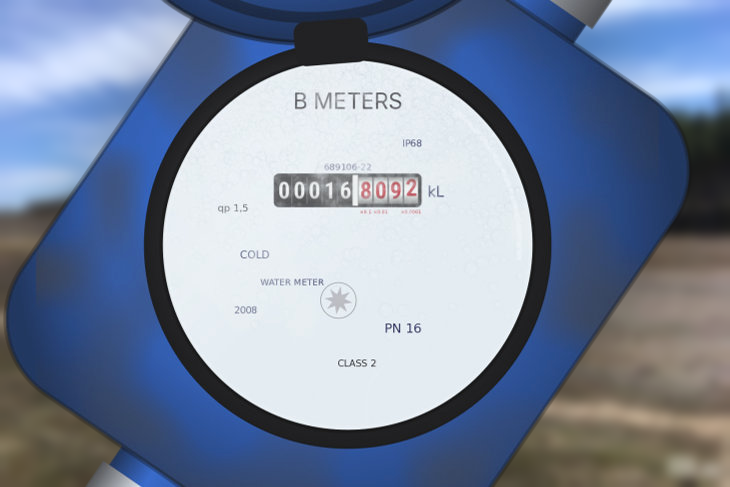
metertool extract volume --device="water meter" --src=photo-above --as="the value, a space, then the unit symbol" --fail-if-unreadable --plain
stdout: 16.8092 kL
